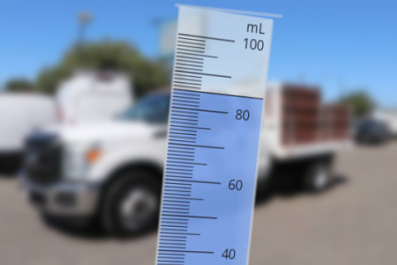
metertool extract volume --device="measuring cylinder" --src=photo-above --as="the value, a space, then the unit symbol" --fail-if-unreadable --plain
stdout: 85 mL
